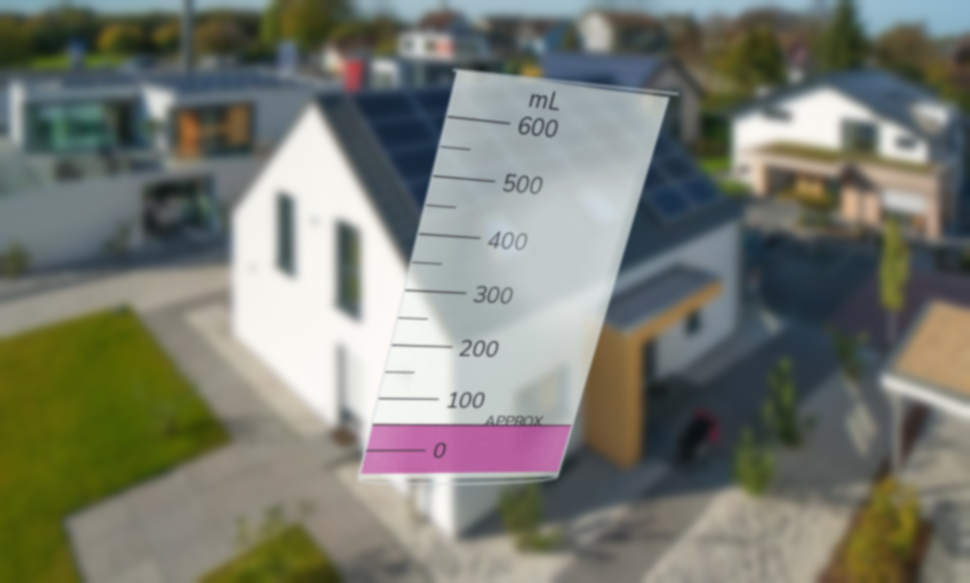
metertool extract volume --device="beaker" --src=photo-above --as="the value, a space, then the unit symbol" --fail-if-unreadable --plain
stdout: 50 mL
